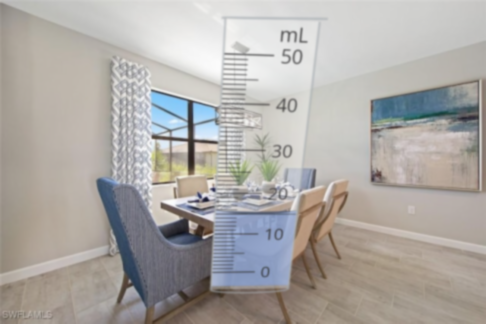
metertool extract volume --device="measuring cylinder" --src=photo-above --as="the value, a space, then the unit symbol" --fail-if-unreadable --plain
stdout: 15 mL
